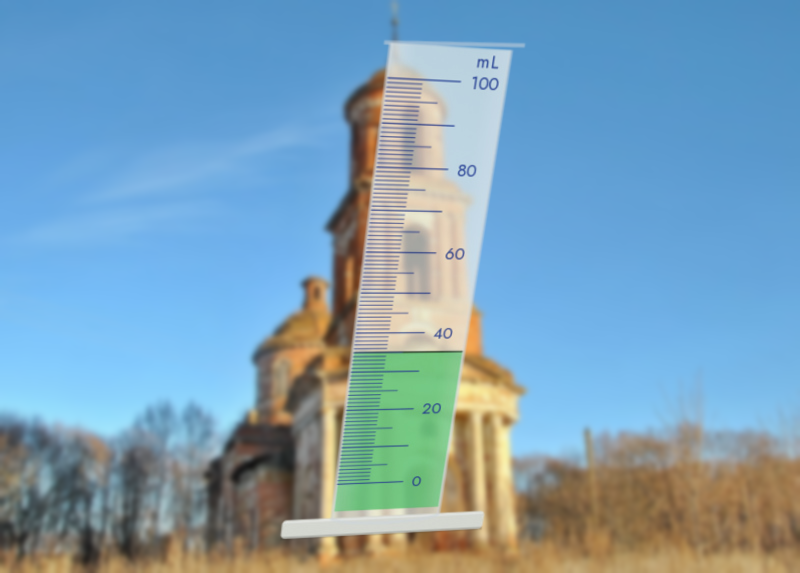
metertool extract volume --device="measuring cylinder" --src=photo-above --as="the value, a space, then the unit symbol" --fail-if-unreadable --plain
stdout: 35 mL
